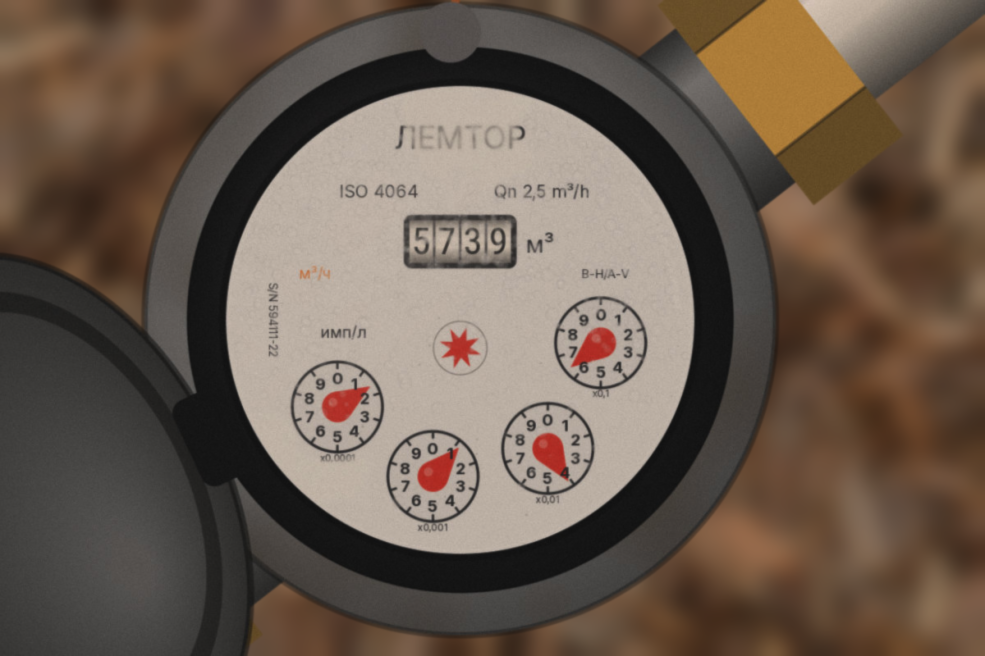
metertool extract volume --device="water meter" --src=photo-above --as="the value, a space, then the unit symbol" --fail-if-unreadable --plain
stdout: 5739.6411 m³
